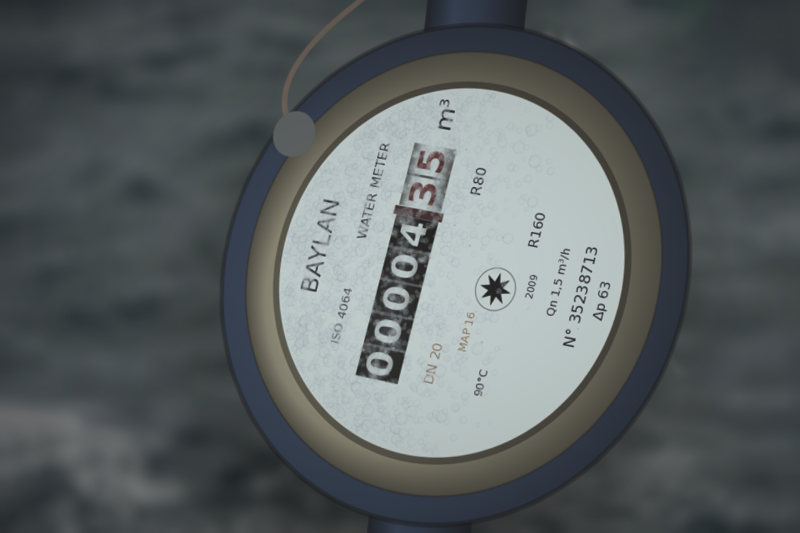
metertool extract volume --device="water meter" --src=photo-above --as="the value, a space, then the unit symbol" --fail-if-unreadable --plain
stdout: 4.35 m³
